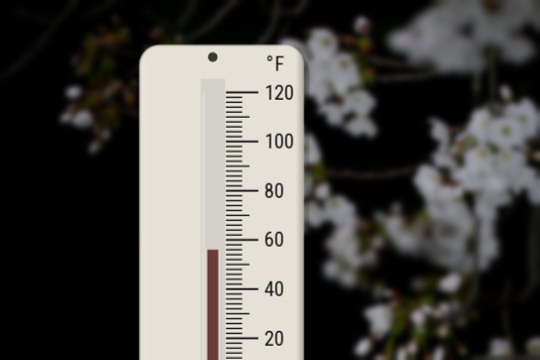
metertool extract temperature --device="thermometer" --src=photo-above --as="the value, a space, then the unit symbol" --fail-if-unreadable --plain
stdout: 56 °F
